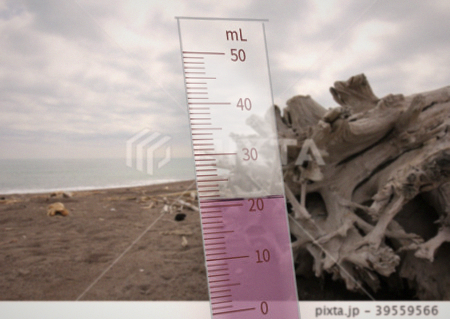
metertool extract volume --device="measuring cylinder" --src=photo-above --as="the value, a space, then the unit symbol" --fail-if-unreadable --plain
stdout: 21 mL
